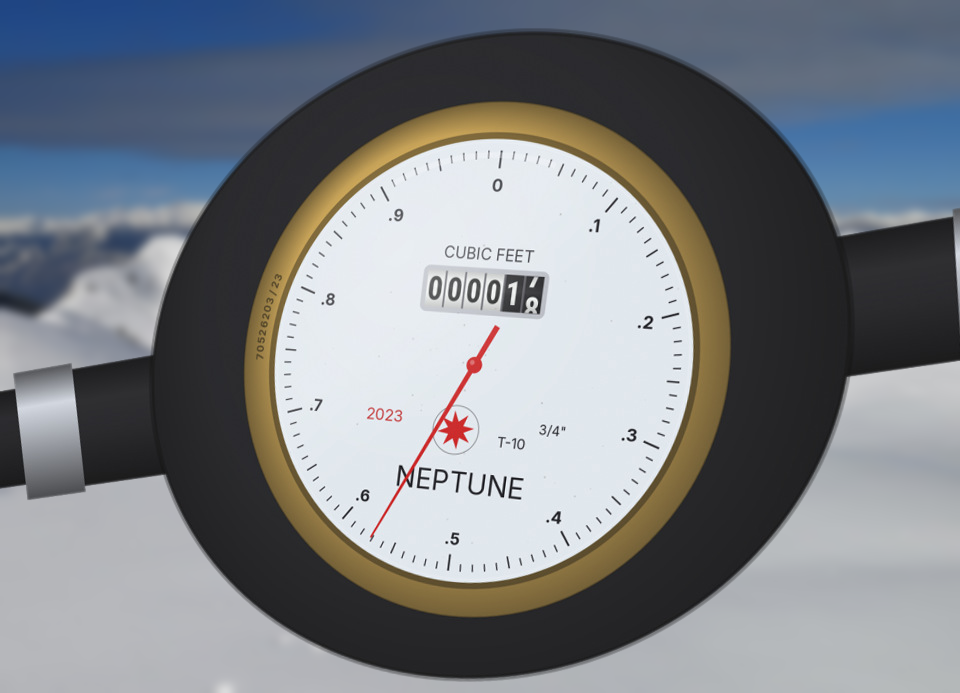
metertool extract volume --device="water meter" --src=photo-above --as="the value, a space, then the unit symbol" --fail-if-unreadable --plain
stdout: 17.57 ft³
